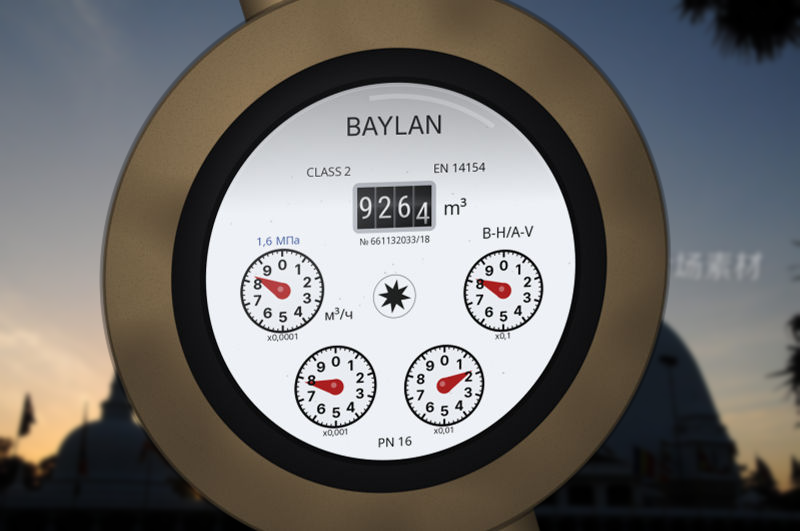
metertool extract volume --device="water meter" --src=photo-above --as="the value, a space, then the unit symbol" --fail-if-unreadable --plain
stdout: 9263.8178 m³
